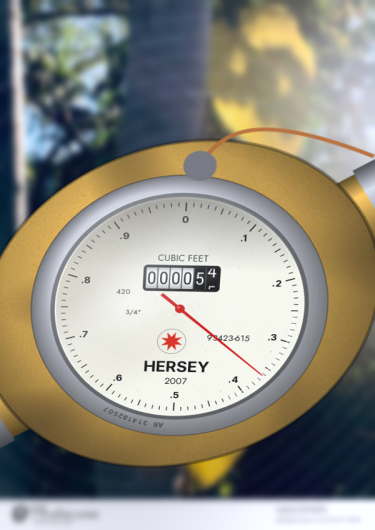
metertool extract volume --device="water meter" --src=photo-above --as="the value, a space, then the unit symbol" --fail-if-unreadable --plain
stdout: 54.36 ft³
